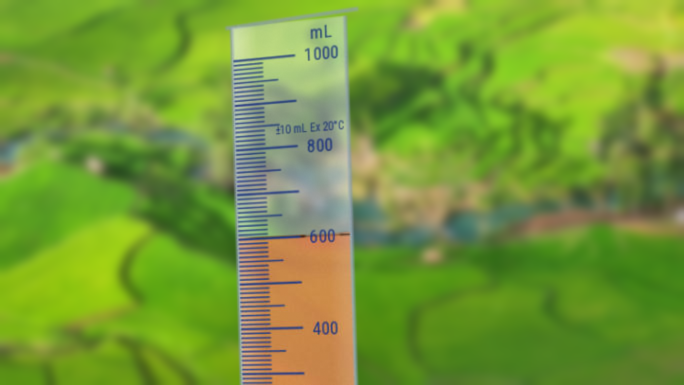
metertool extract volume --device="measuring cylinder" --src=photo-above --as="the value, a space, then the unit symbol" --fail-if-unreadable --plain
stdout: 600 mL
